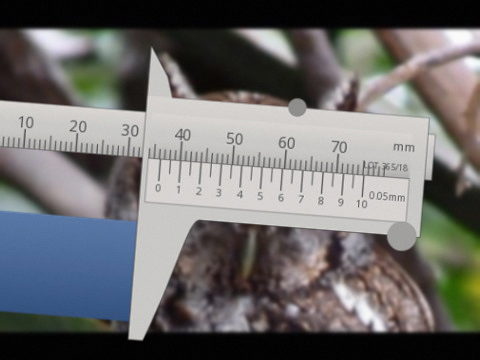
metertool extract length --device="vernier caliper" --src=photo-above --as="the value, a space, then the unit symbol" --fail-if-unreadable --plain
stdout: 36.2 mm
